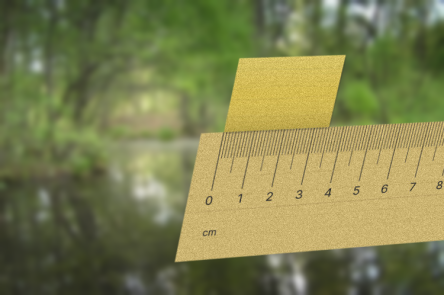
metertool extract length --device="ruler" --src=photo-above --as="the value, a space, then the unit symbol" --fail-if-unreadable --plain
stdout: 3.5 cm
